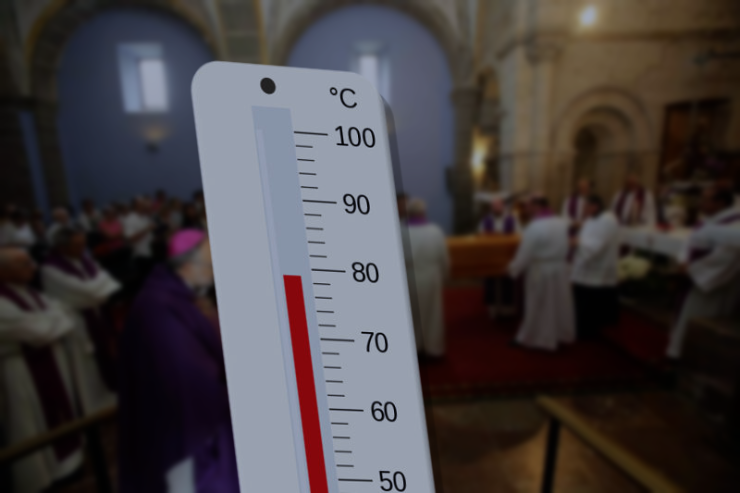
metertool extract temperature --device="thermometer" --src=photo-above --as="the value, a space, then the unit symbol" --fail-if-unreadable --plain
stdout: 79 °C
